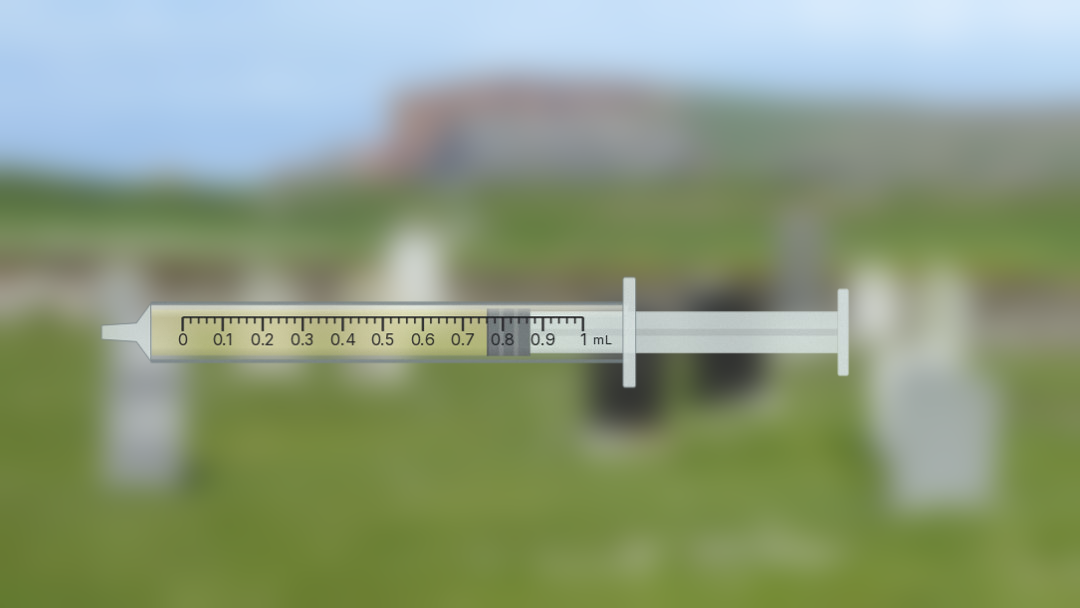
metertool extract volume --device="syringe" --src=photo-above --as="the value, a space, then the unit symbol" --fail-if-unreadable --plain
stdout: 0.76 mL
